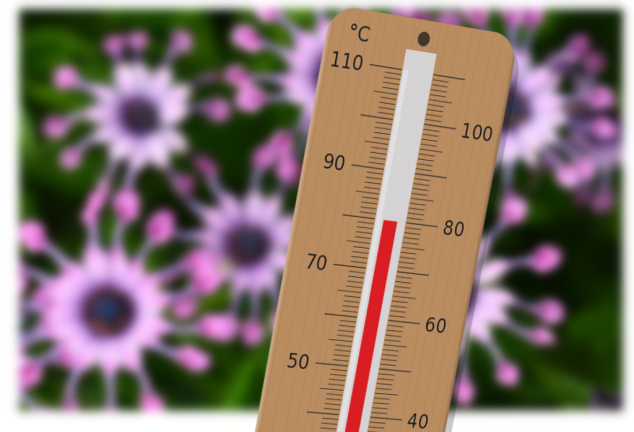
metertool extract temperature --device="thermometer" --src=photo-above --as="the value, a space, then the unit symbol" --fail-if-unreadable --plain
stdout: 80 °C
